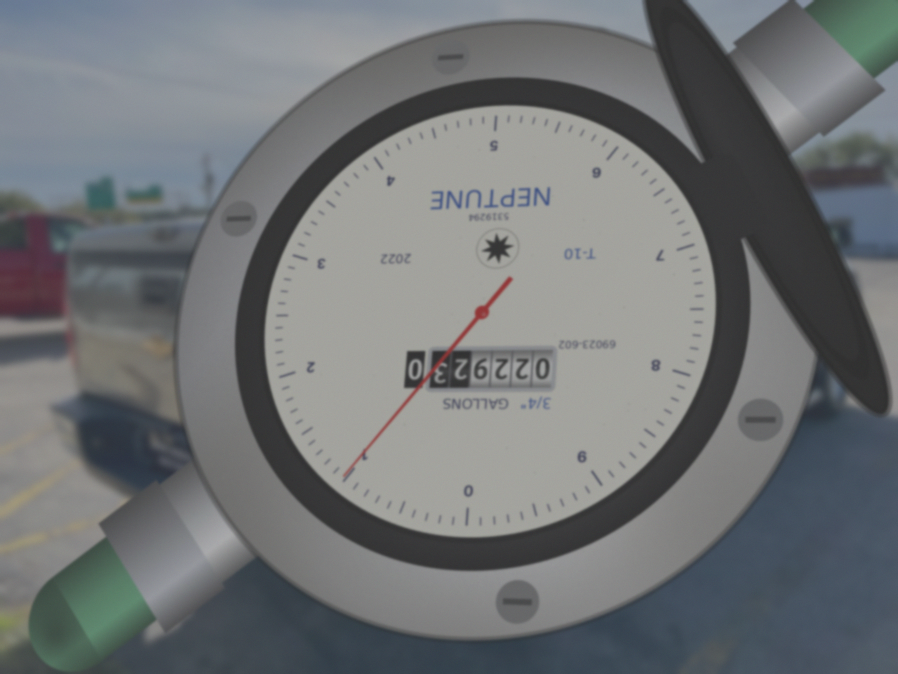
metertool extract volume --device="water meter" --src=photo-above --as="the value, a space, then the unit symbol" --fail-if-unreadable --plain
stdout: 229231.0 gal
